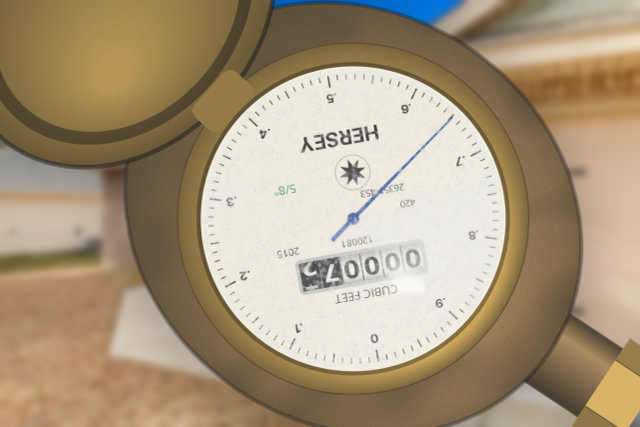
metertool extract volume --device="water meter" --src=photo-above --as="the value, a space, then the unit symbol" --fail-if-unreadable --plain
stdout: 71.65 ft³
